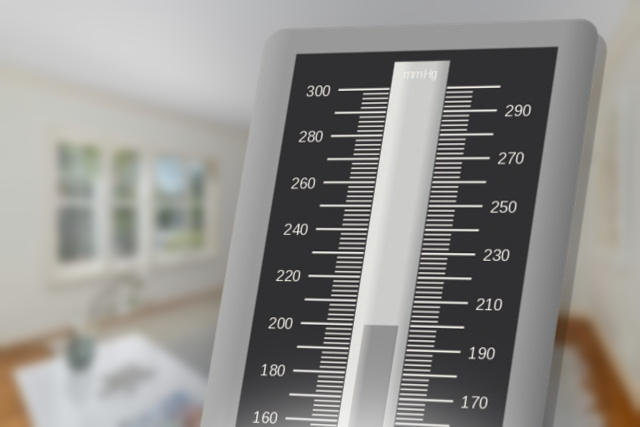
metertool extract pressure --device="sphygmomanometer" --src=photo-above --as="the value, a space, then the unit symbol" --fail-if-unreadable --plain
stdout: 200 mmHg
